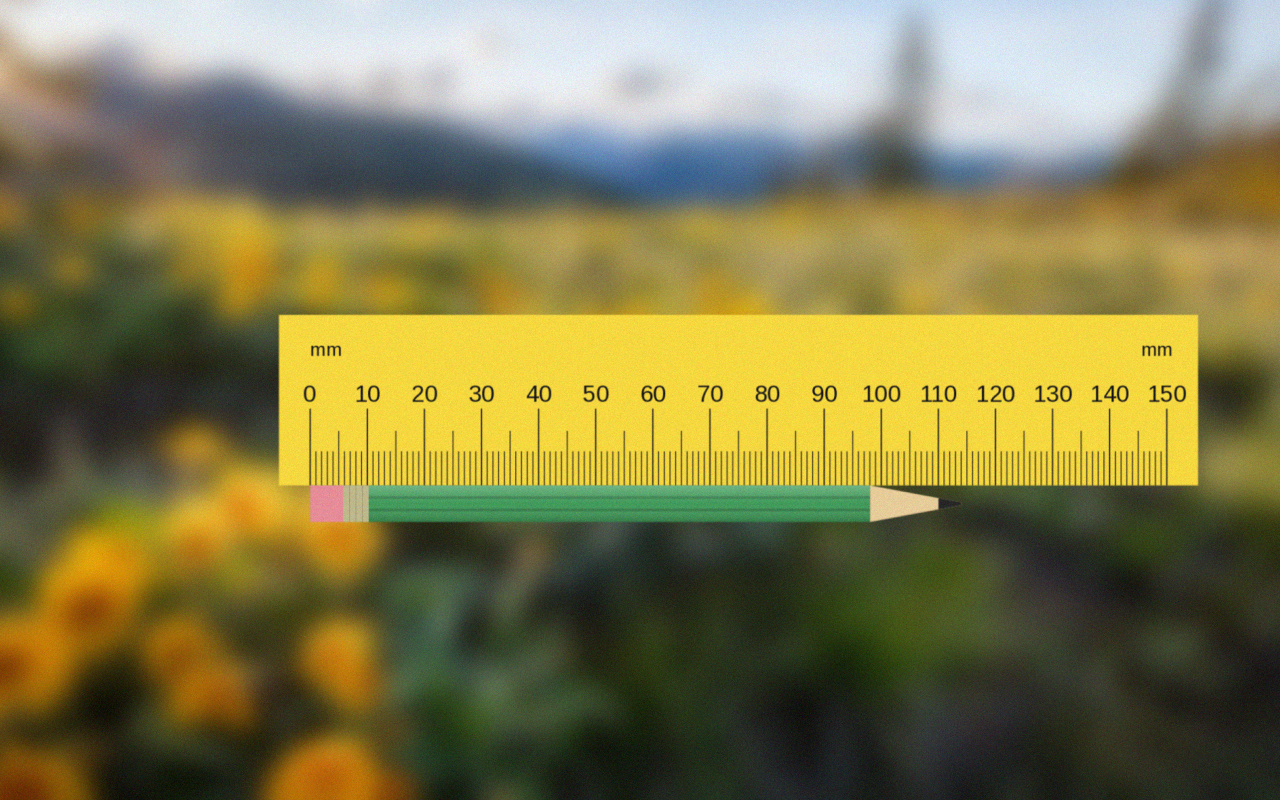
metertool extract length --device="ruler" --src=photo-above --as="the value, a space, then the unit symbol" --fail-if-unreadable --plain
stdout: 114 mm
